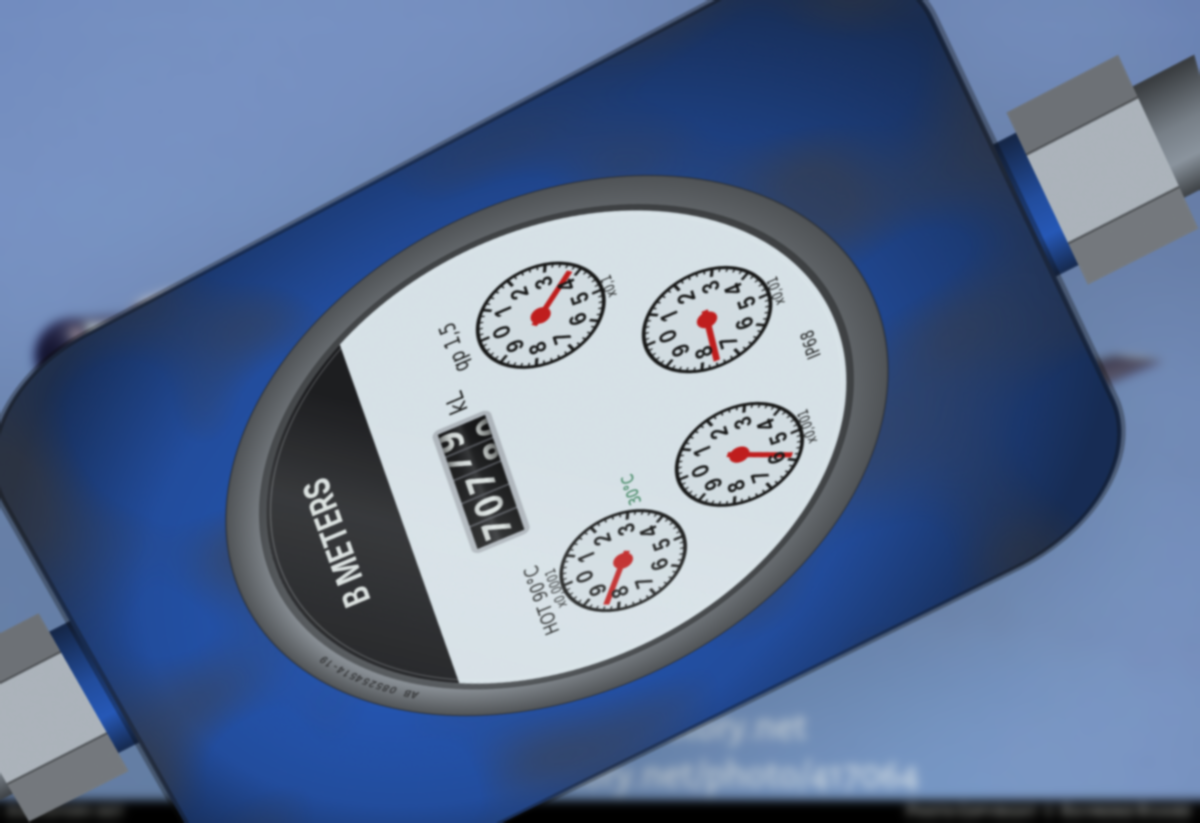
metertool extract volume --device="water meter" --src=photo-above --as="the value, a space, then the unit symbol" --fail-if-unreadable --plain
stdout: 70779.3758 kL
